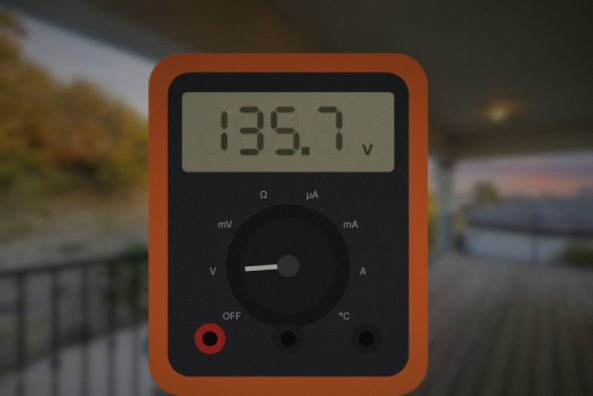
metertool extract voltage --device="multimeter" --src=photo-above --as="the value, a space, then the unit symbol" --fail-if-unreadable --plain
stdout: 135.7 V
